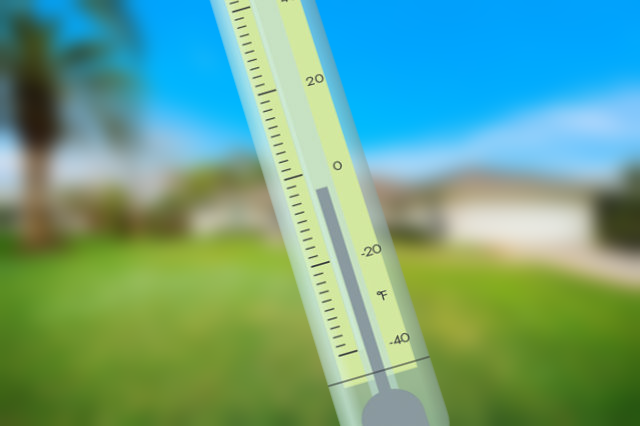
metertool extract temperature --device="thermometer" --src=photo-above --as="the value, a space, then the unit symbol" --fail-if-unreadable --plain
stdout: -4 °F
